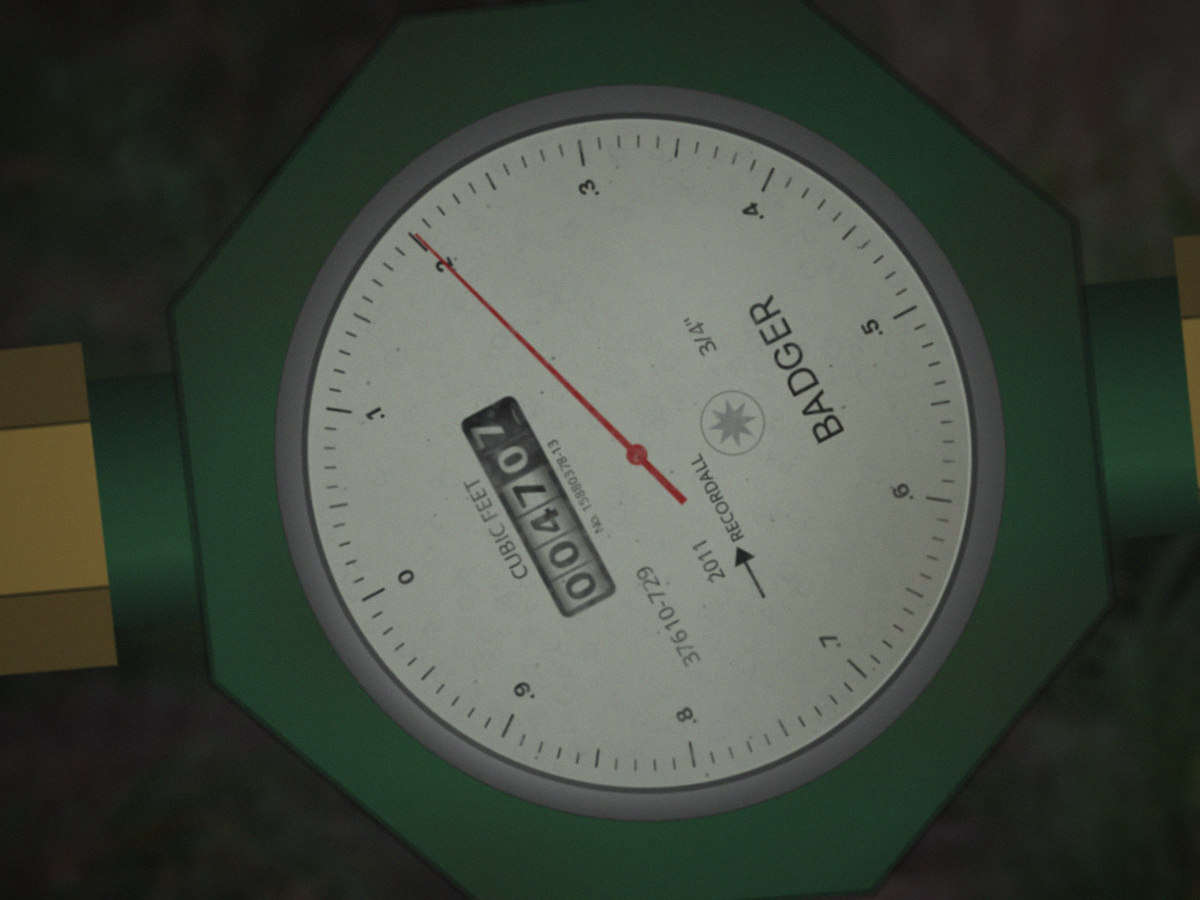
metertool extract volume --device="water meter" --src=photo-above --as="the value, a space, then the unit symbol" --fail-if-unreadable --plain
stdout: 4707.20 ft³
